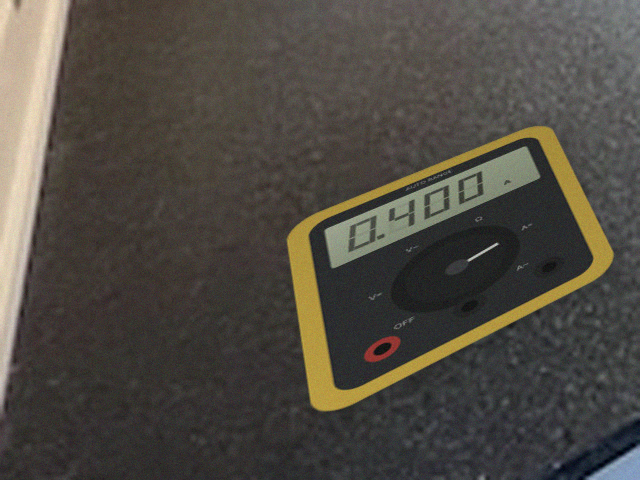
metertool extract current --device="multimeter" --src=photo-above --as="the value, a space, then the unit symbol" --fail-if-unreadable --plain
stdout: 0.400 A
